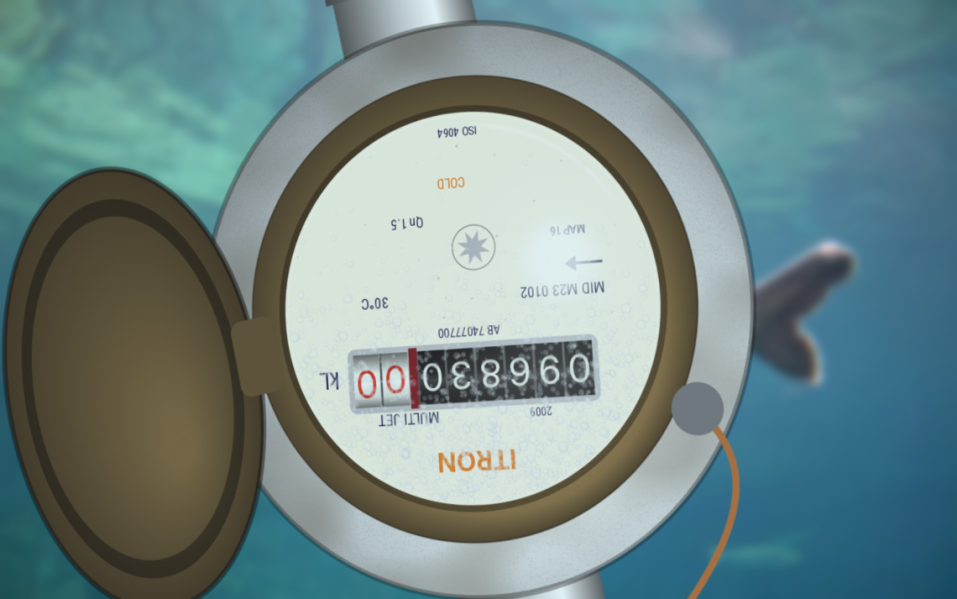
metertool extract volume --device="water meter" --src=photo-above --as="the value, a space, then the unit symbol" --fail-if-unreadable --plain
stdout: 96830.00 kL
